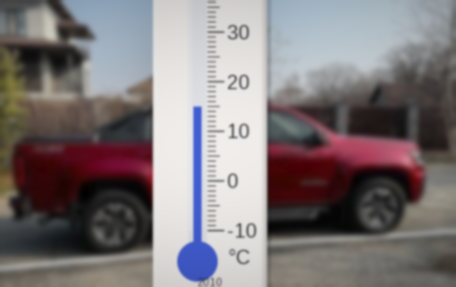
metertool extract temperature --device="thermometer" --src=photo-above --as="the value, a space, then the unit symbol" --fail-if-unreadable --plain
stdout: 15 °C
